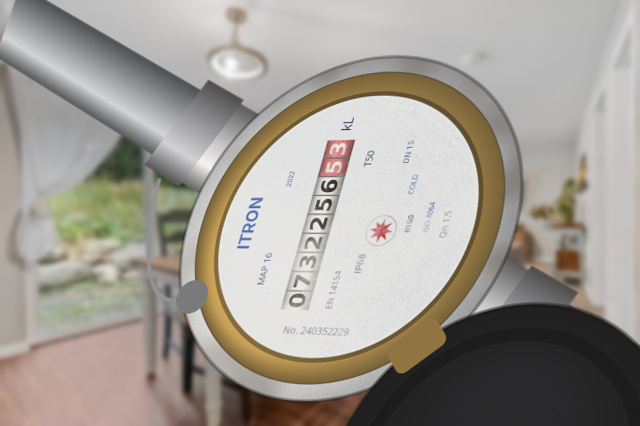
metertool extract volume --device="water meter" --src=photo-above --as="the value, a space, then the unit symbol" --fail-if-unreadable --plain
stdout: 732256.53 kL
